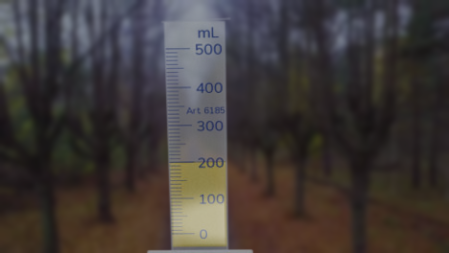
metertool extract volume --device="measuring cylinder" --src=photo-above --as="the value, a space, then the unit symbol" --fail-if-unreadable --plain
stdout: 200 mL
